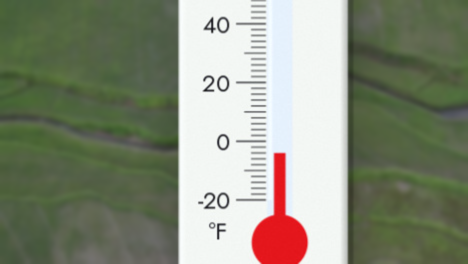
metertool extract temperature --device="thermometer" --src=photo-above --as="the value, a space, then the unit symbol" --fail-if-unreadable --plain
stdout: -4 °F
